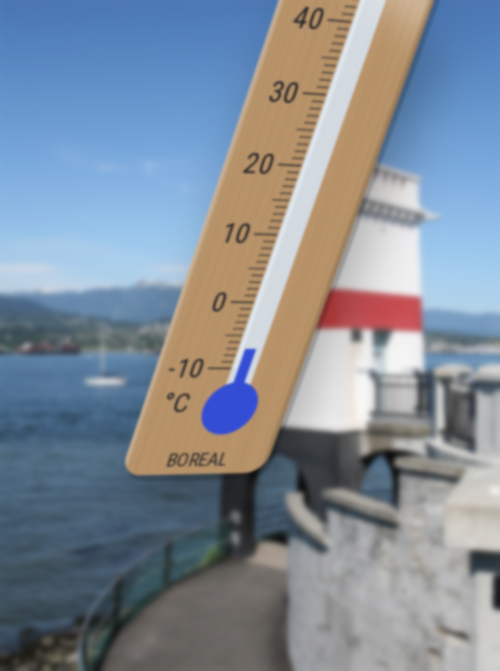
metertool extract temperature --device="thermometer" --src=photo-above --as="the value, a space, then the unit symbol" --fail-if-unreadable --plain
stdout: -7 °C
